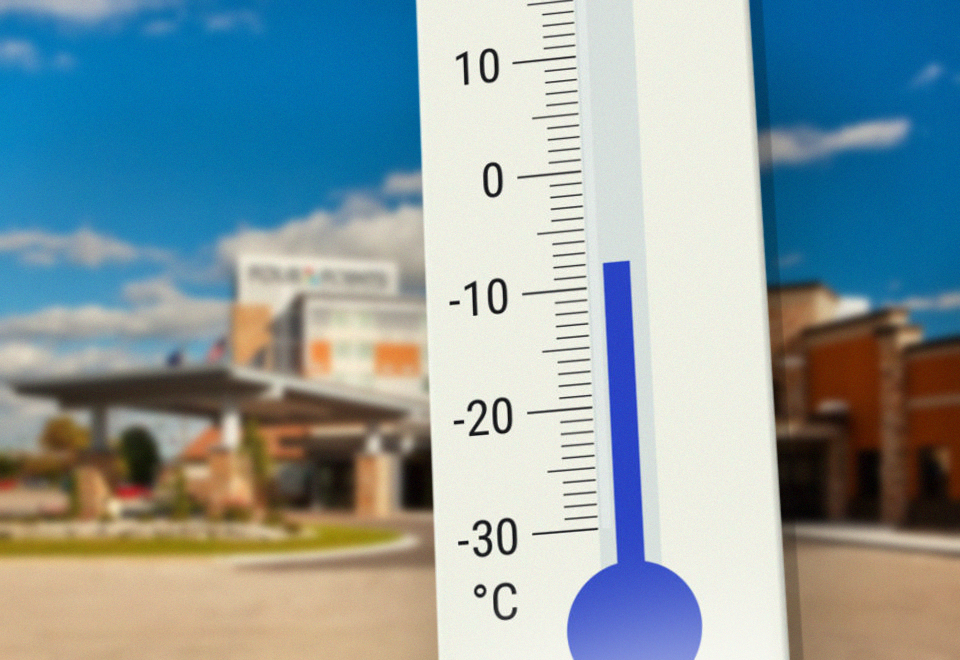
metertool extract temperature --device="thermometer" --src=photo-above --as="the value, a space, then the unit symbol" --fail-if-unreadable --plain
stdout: -8 °C
